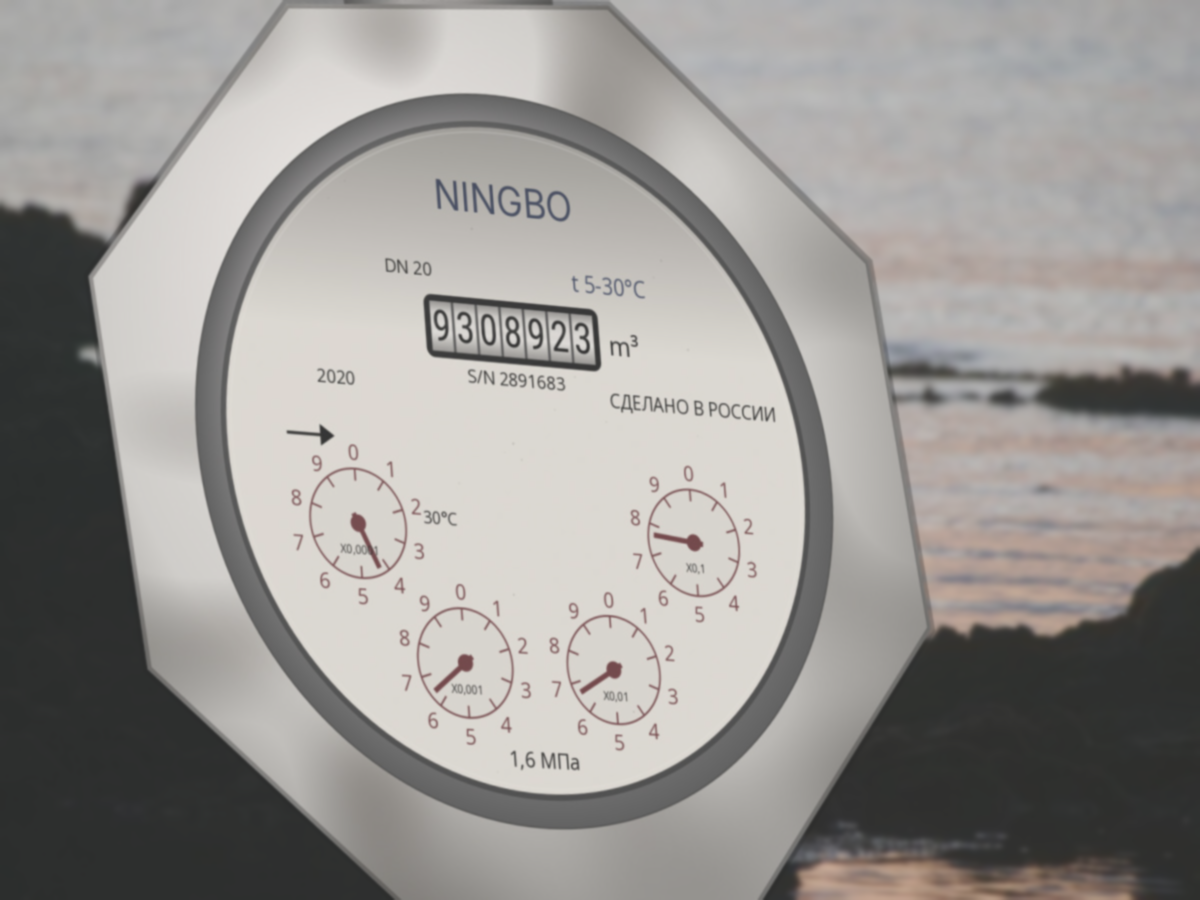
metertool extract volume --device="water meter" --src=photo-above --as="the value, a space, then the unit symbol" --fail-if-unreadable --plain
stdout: 9308923.7664 m³
